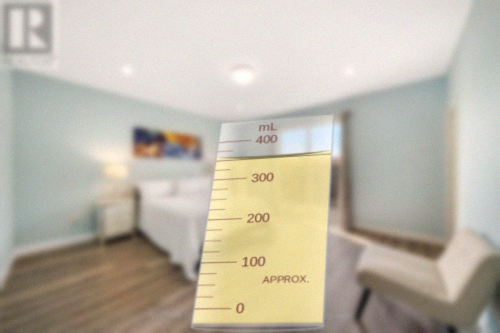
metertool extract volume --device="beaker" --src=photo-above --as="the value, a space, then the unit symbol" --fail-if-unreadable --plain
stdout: 350 mL
